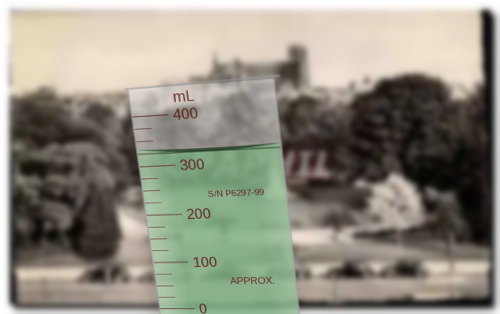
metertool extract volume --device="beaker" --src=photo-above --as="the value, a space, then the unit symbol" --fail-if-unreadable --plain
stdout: 325 mL
